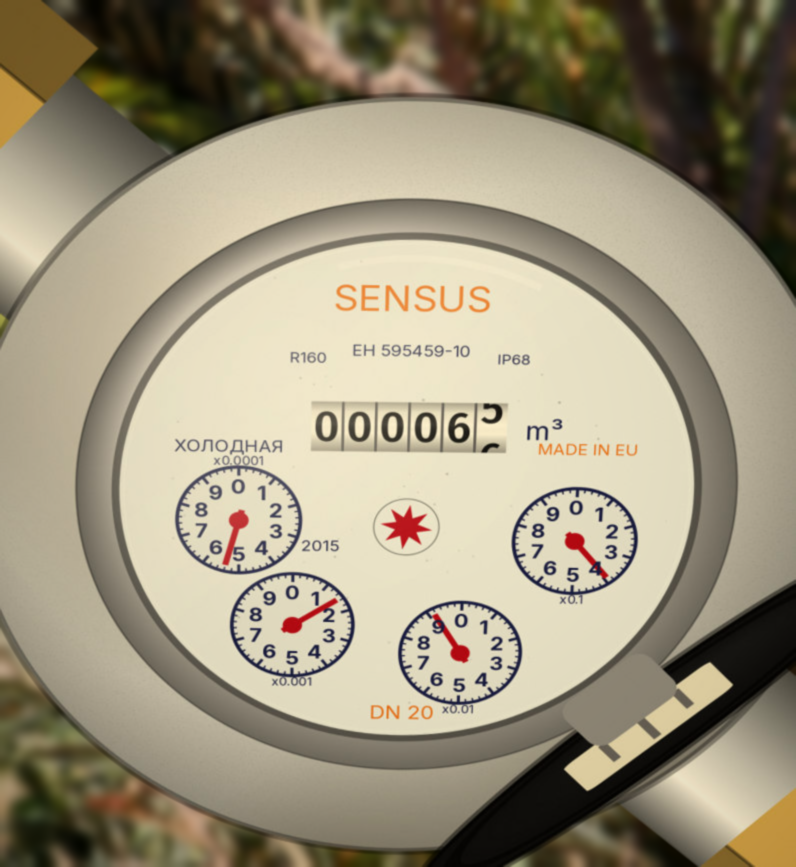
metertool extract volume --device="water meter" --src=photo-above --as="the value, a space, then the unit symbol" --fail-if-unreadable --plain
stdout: 65.3915 m³
